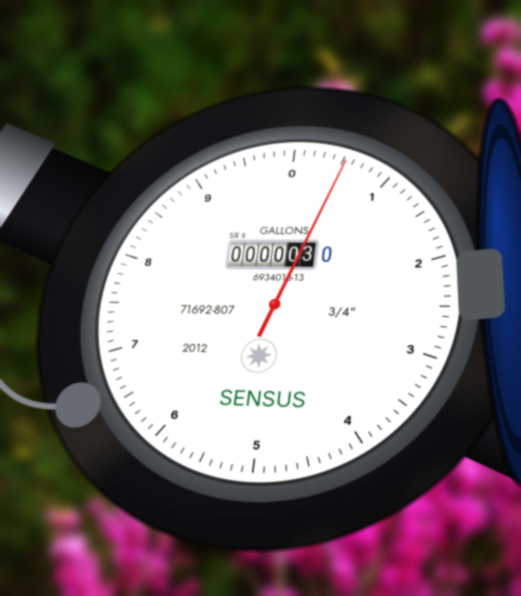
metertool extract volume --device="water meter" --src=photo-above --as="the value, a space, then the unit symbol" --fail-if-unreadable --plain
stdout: 30.5 gal
